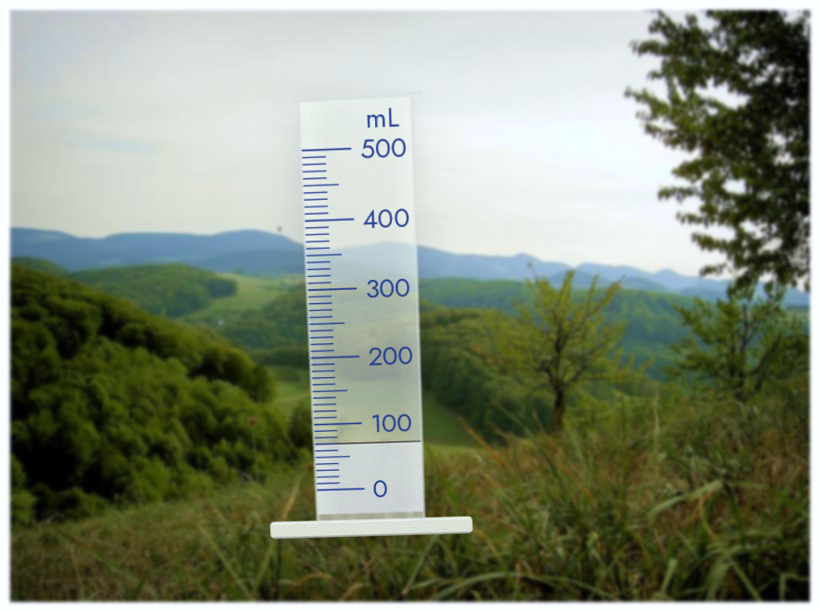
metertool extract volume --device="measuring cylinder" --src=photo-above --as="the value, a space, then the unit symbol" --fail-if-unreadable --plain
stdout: 70 mL
